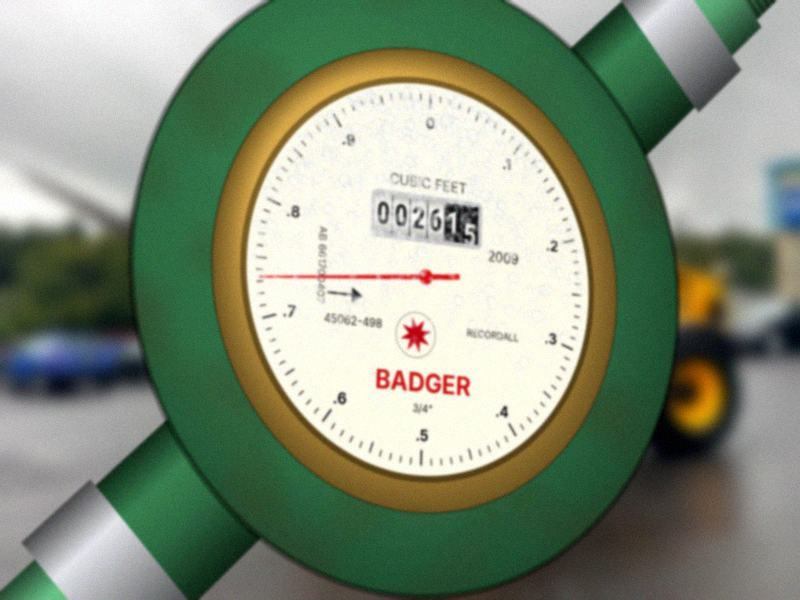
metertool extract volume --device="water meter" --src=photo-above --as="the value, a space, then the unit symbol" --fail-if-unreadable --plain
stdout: 2614.73 ft³
